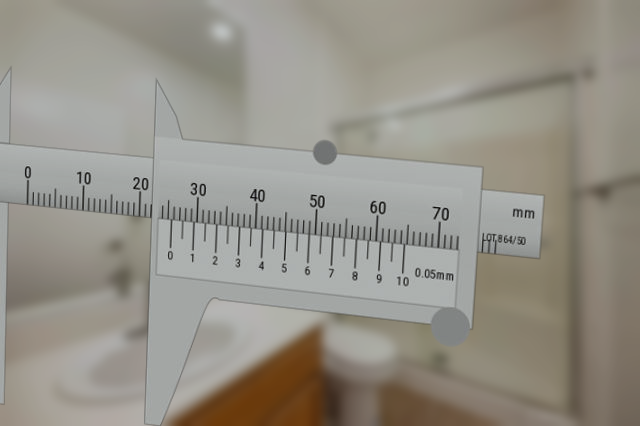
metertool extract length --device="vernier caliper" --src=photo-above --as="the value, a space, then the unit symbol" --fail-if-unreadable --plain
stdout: 25.6 mm
